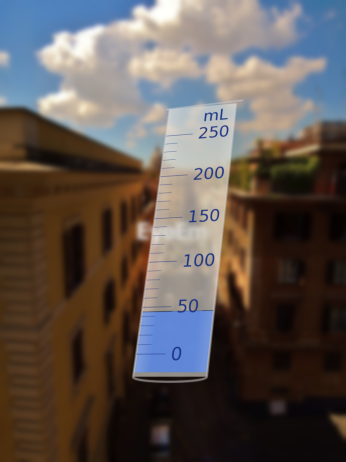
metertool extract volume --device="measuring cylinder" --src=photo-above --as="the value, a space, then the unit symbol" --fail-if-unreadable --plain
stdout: 45 mL
